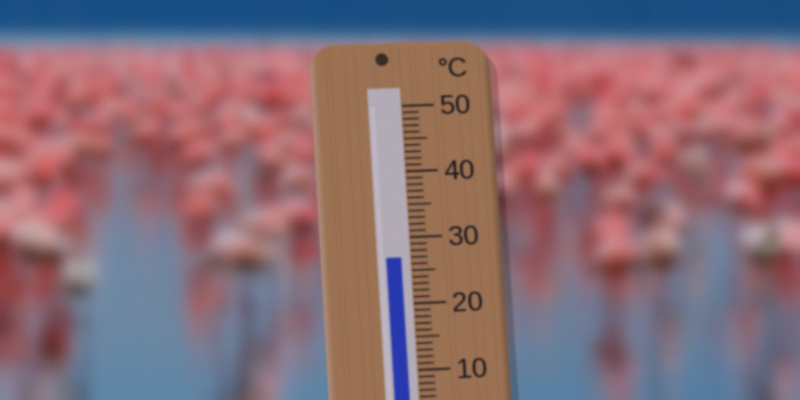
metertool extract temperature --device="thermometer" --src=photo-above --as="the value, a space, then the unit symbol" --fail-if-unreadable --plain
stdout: 27 °C
